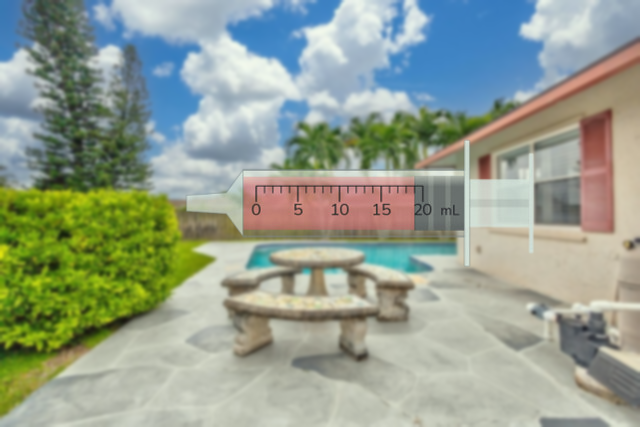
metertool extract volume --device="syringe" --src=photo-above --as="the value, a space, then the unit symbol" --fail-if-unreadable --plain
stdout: 19 mL
